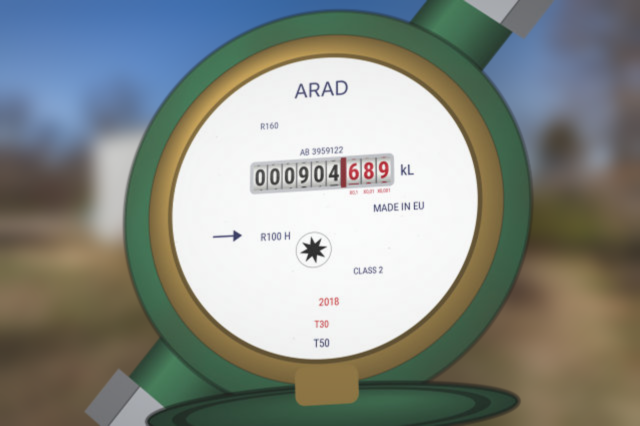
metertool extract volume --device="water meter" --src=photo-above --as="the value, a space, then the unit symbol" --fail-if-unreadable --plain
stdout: 904.689 kL
